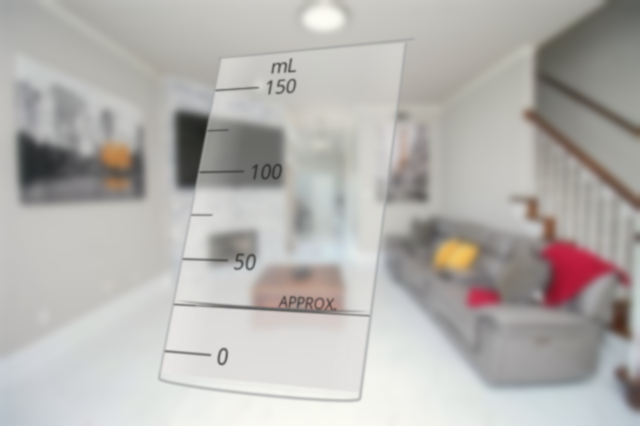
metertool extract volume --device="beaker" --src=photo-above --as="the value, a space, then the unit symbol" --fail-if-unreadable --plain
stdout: 25 mL
